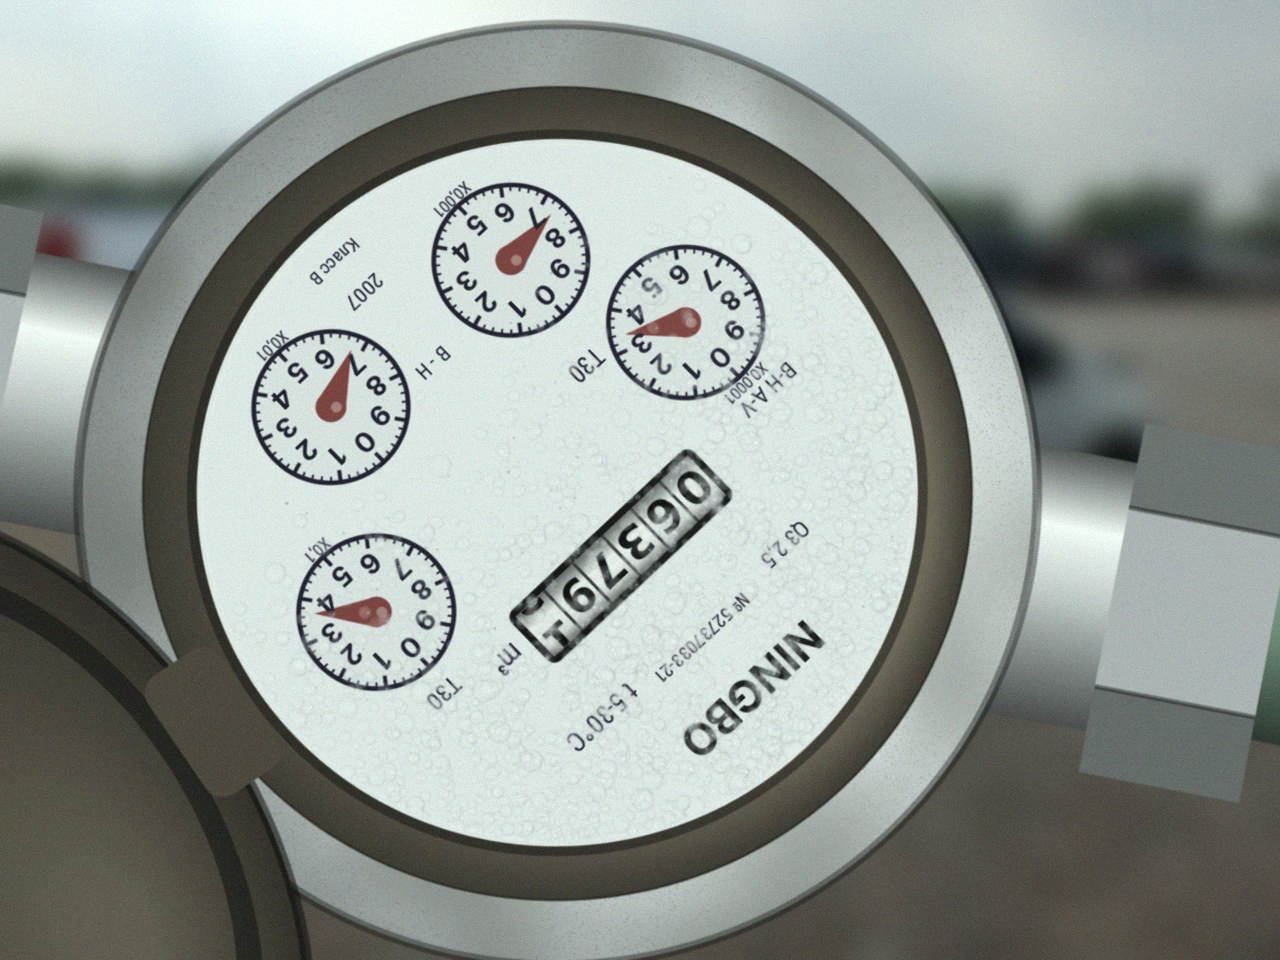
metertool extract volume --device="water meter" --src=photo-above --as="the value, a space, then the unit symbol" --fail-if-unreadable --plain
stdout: 63791.3673 m³
